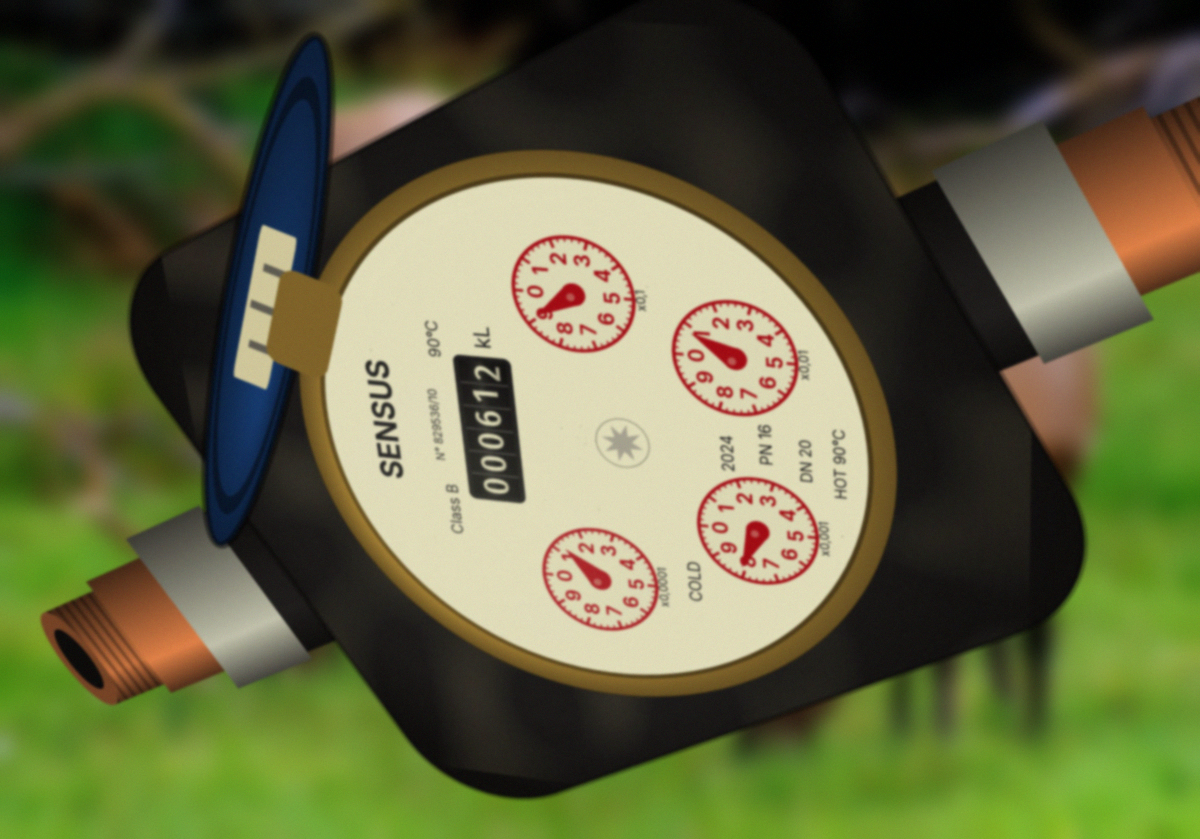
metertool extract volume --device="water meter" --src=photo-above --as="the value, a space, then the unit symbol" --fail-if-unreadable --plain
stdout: 611.9081 kL
